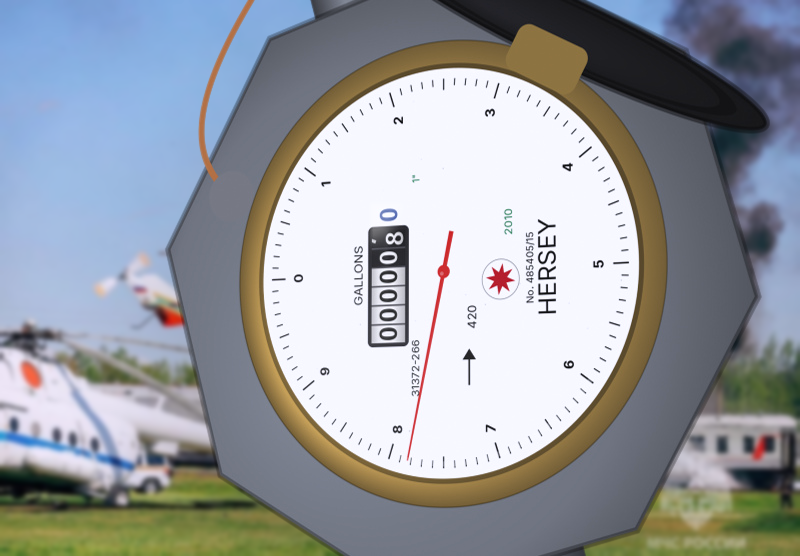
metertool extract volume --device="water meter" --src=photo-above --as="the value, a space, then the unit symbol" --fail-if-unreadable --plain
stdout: 77.8 gal
